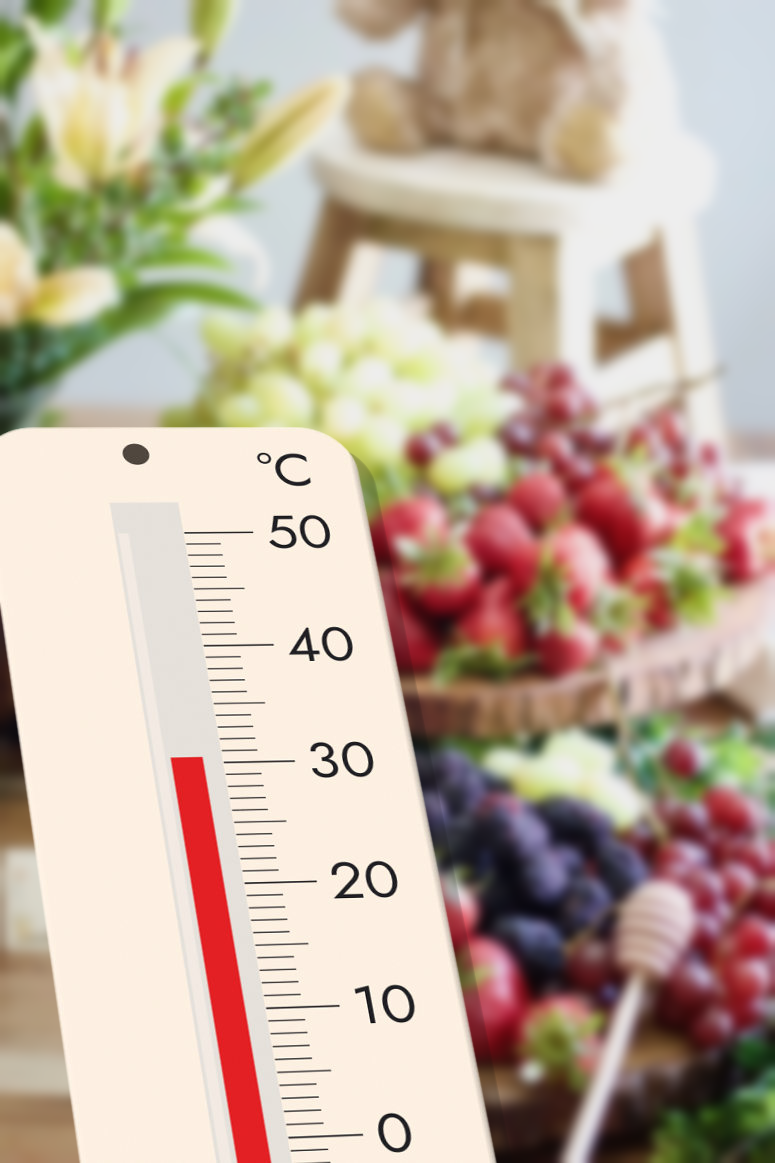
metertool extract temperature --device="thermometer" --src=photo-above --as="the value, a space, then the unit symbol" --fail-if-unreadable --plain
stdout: 30.5 °C
